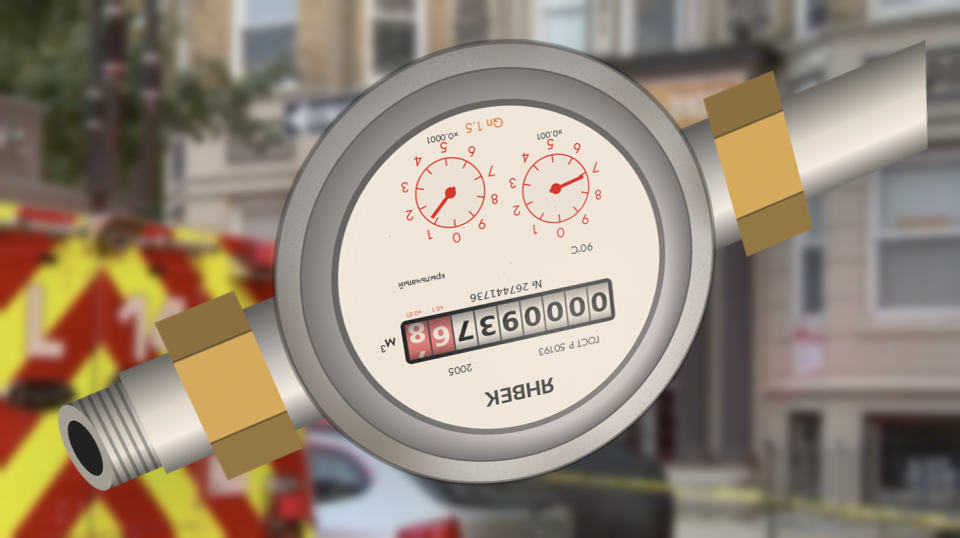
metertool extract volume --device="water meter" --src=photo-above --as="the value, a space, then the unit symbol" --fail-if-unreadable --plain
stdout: 937.6771 m³
